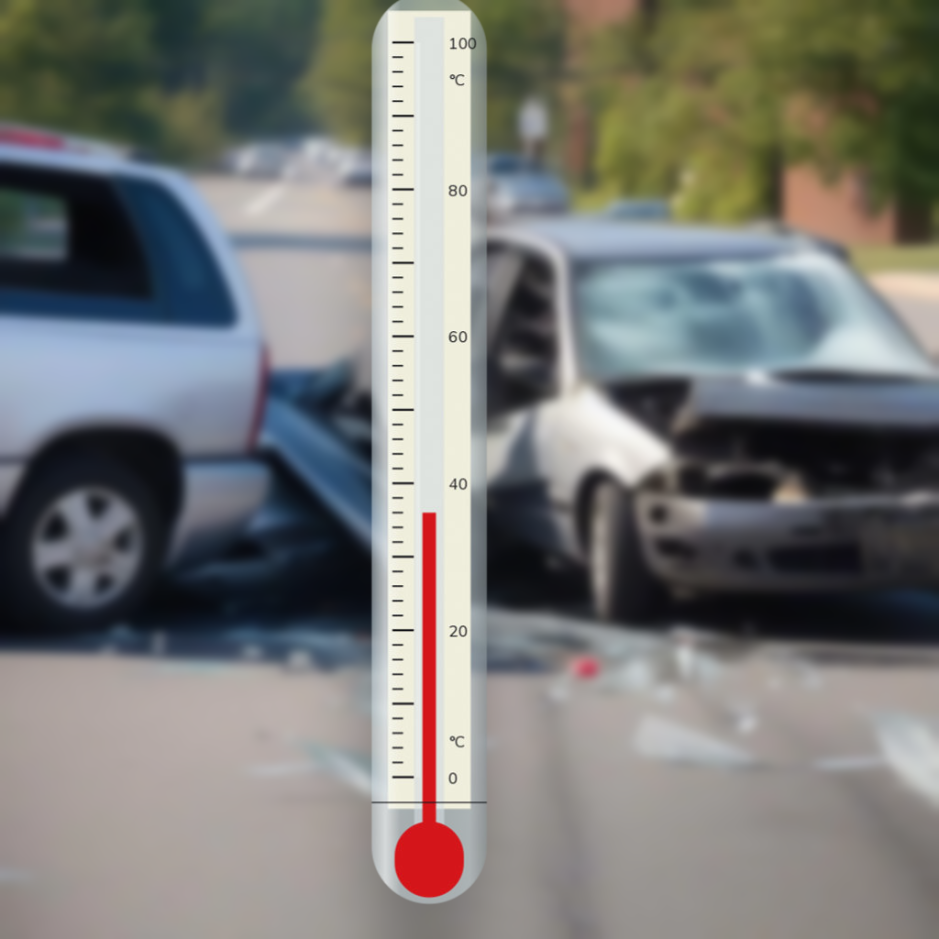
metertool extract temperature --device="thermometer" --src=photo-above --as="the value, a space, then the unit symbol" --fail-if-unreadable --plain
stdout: 36 °C
